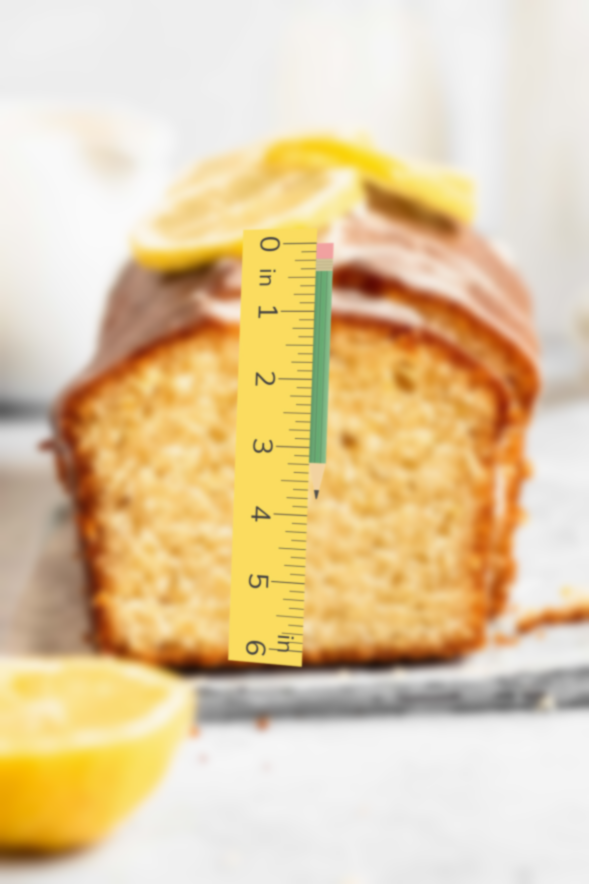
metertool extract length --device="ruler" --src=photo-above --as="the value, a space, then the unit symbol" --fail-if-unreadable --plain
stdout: 3.75 in
